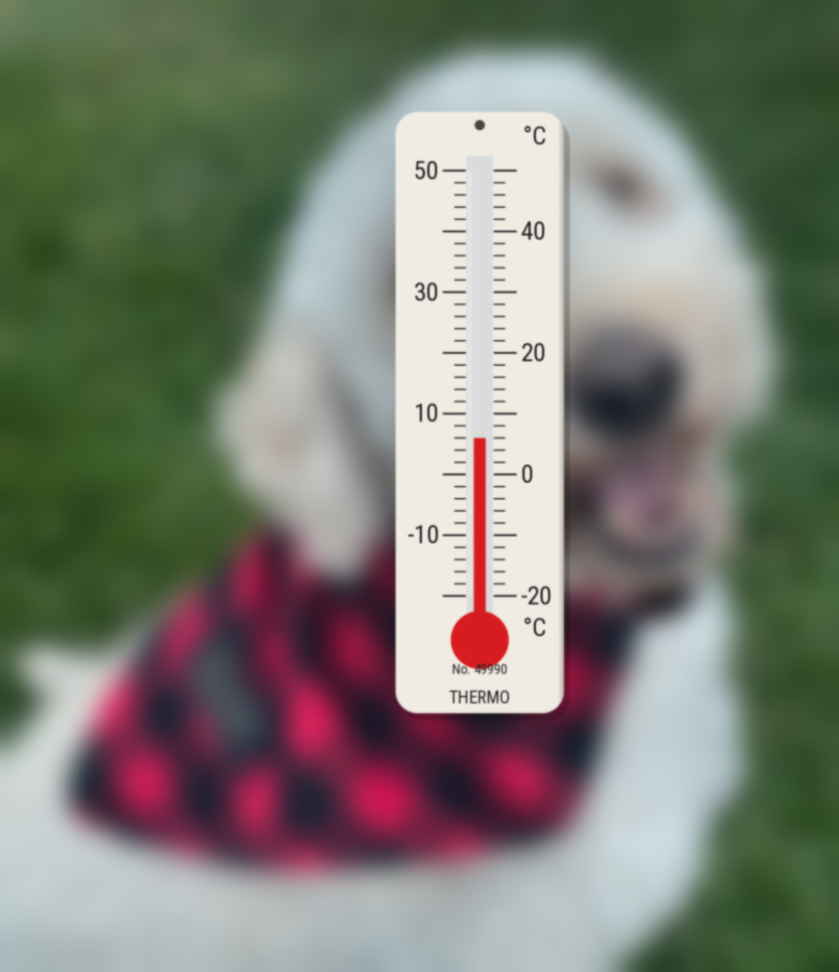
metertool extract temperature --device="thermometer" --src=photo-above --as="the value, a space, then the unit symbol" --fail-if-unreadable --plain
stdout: 6 °C
